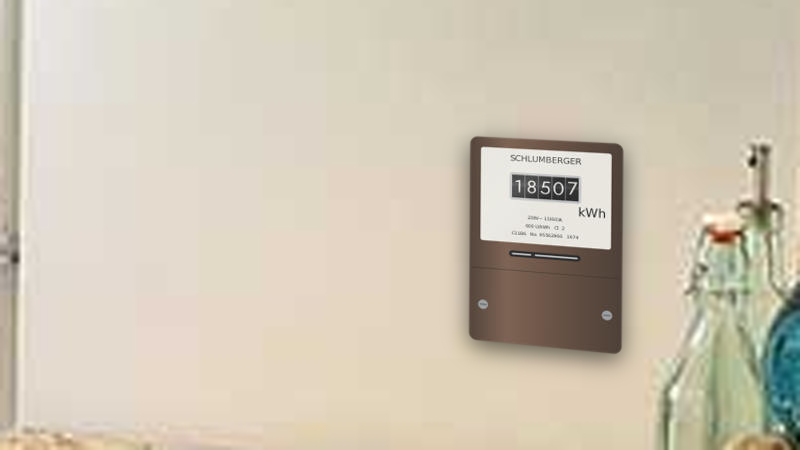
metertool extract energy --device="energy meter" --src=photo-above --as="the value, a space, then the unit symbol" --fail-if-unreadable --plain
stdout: 18507 kWh
